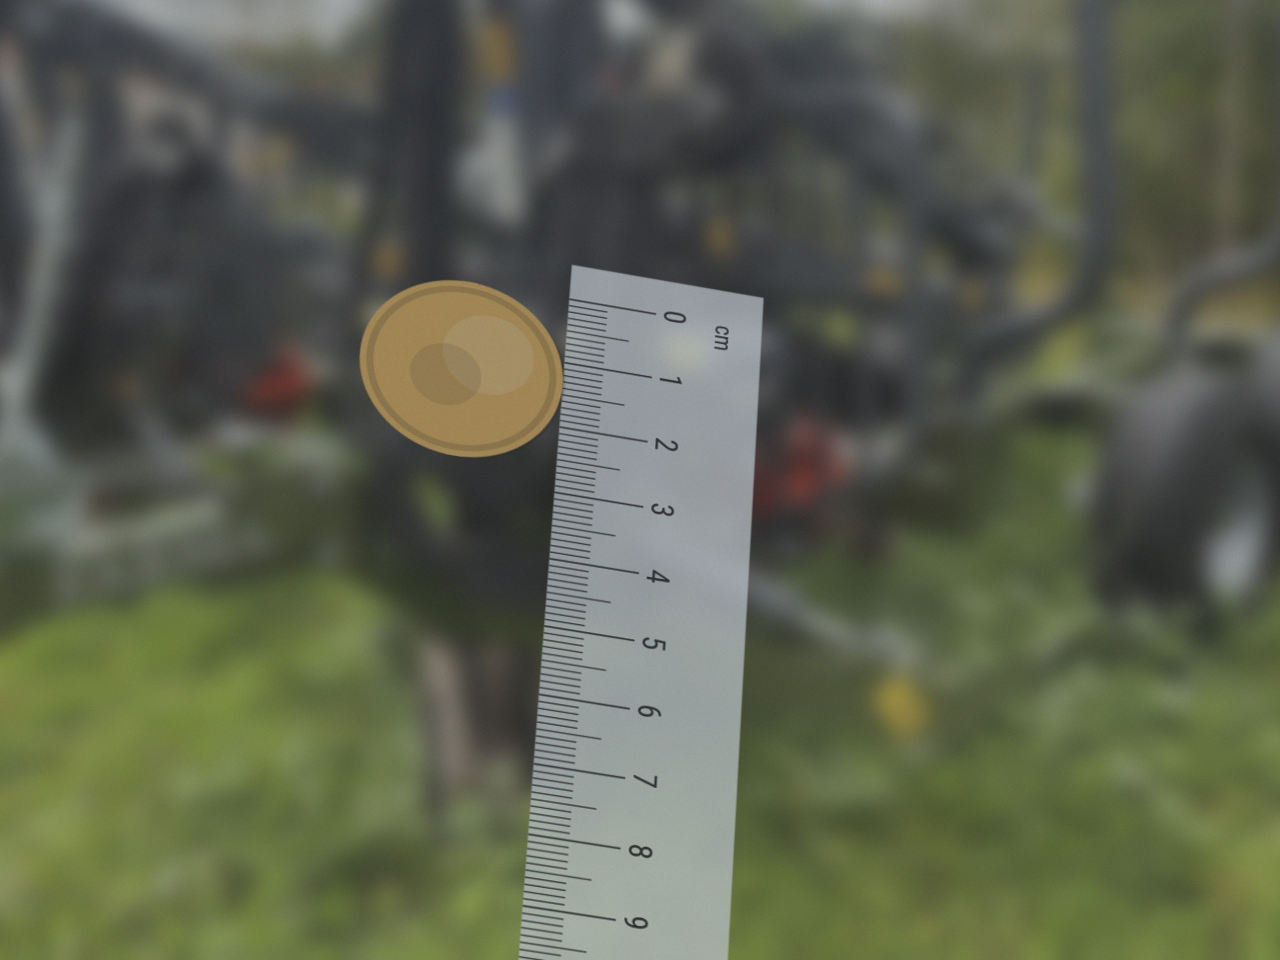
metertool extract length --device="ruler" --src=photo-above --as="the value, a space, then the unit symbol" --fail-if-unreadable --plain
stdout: 2.7 cm
